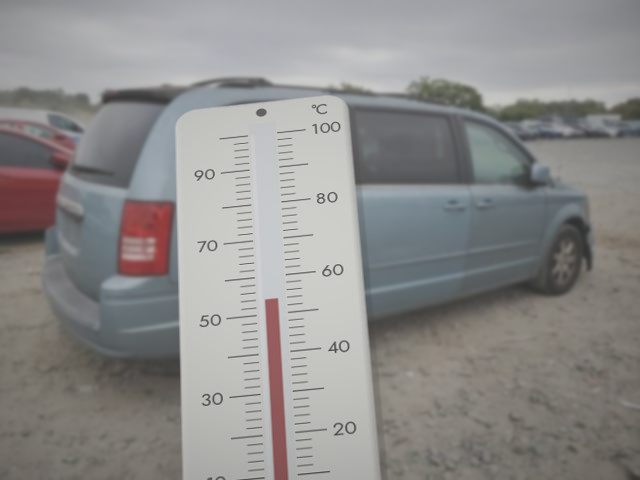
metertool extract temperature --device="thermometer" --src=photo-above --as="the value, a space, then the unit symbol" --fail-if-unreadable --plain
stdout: 54 °C
